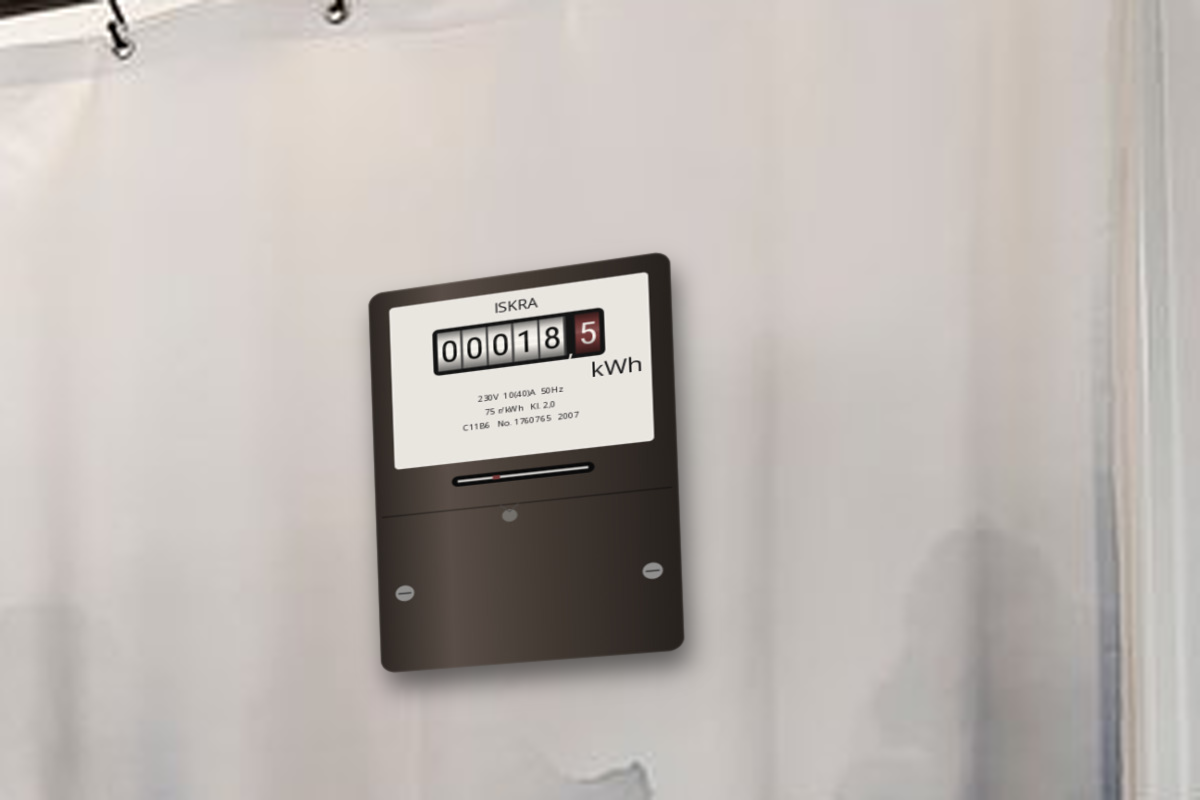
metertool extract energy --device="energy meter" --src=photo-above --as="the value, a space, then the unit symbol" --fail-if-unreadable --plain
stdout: 18.5 kWh
